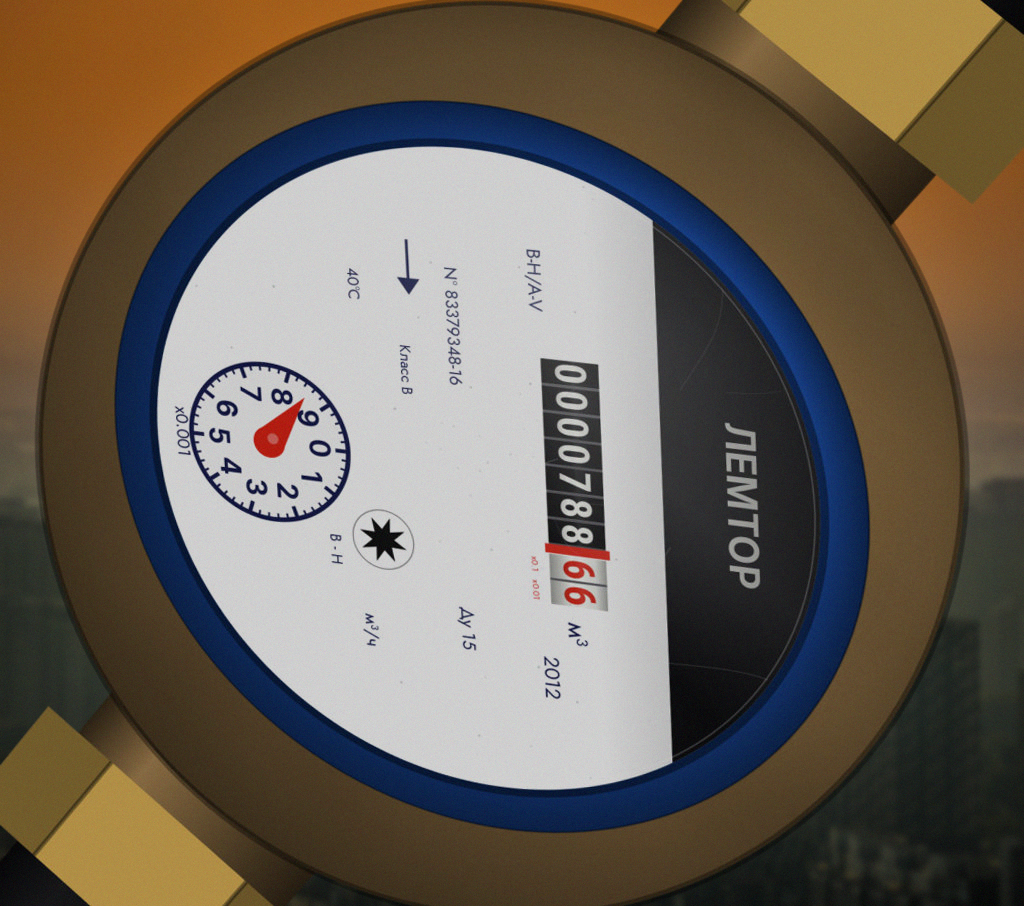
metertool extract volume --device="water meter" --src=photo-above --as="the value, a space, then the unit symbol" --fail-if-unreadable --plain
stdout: 788.668 m³
